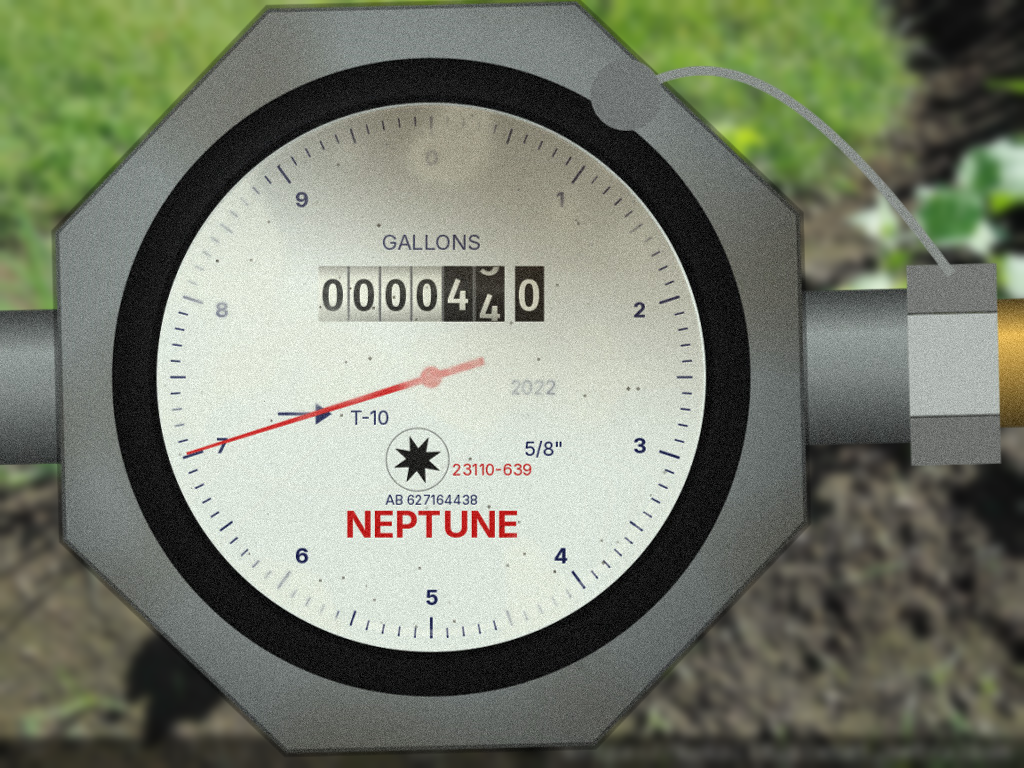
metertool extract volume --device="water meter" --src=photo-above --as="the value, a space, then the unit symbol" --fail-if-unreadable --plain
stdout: 437.0 gal
